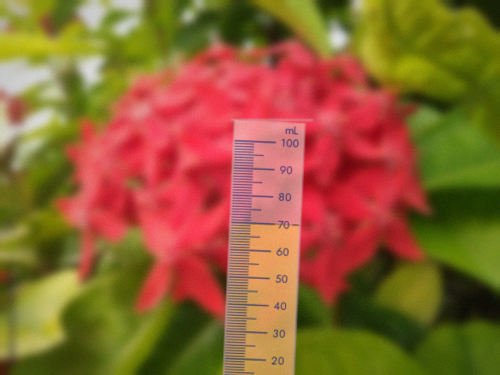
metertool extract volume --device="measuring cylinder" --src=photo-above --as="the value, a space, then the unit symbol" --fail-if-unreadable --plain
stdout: 70 mL
